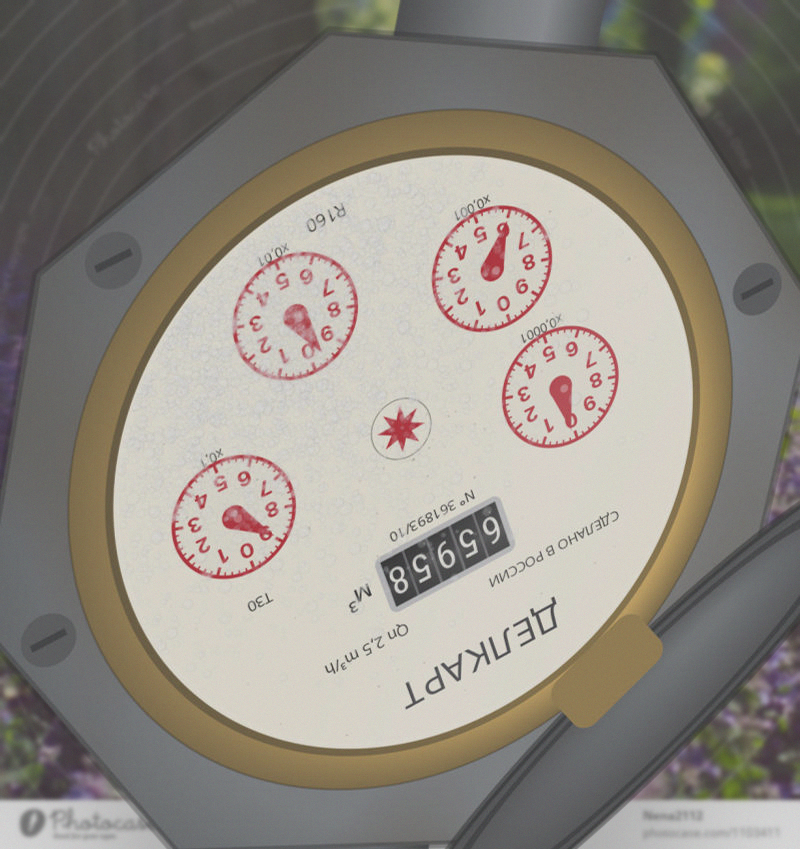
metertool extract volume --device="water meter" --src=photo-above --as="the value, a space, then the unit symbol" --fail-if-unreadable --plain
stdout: 65958.8960 m³
